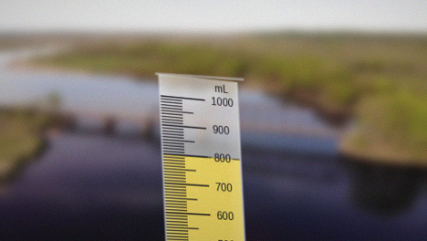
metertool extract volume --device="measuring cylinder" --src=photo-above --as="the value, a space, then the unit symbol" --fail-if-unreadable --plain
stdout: 800 mL
